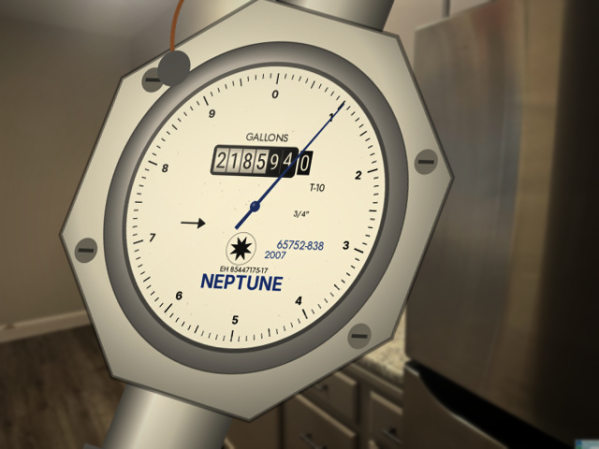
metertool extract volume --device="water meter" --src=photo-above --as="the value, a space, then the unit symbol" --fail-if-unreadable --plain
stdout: 2185941.0 gal
